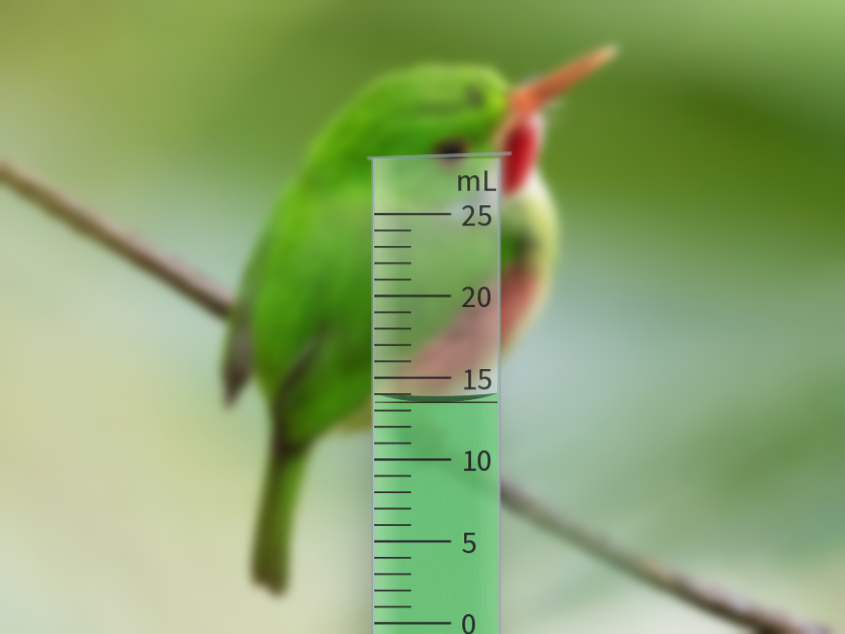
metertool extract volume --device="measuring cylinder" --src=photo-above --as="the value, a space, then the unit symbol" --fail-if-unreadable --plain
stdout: 13.5 mL
